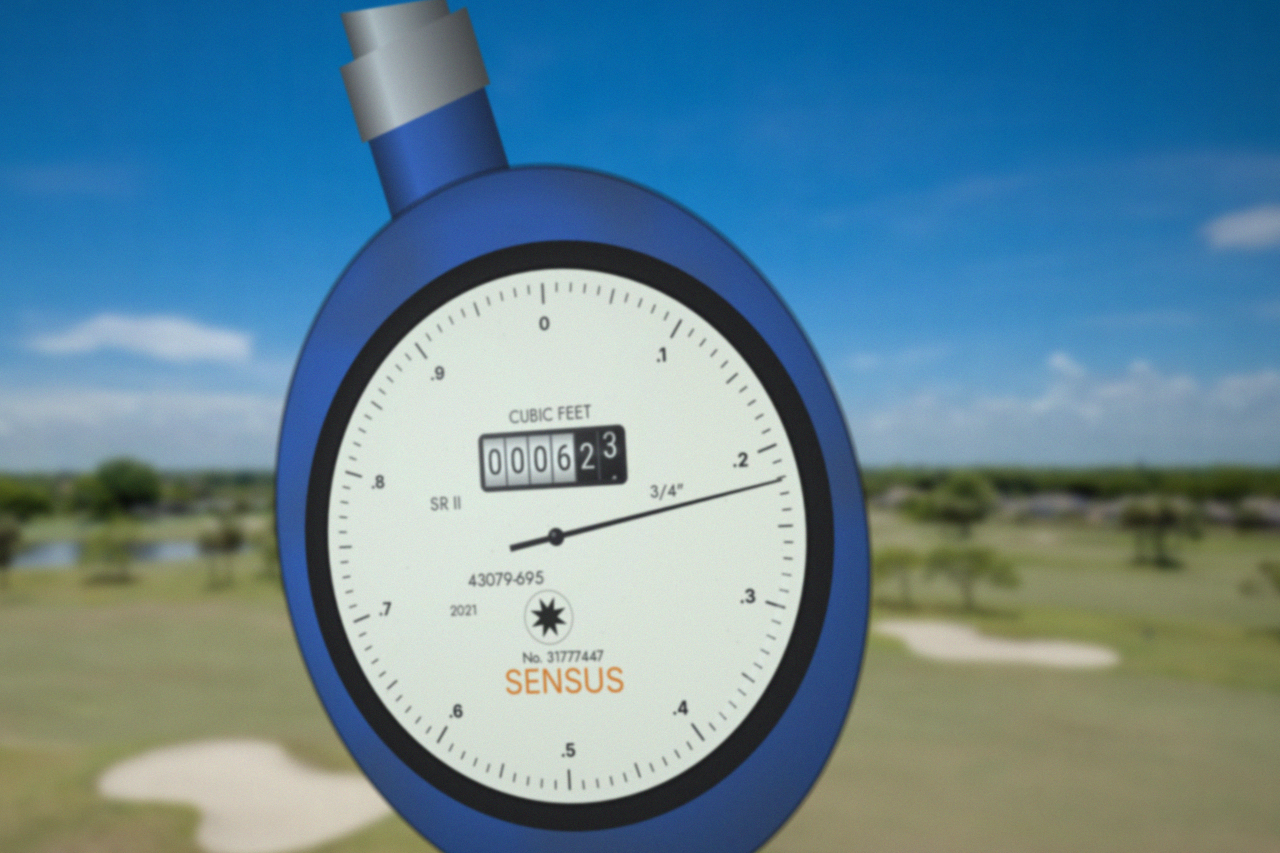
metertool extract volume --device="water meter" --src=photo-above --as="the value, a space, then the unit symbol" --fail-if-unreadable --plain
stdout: 623.22 ft³
